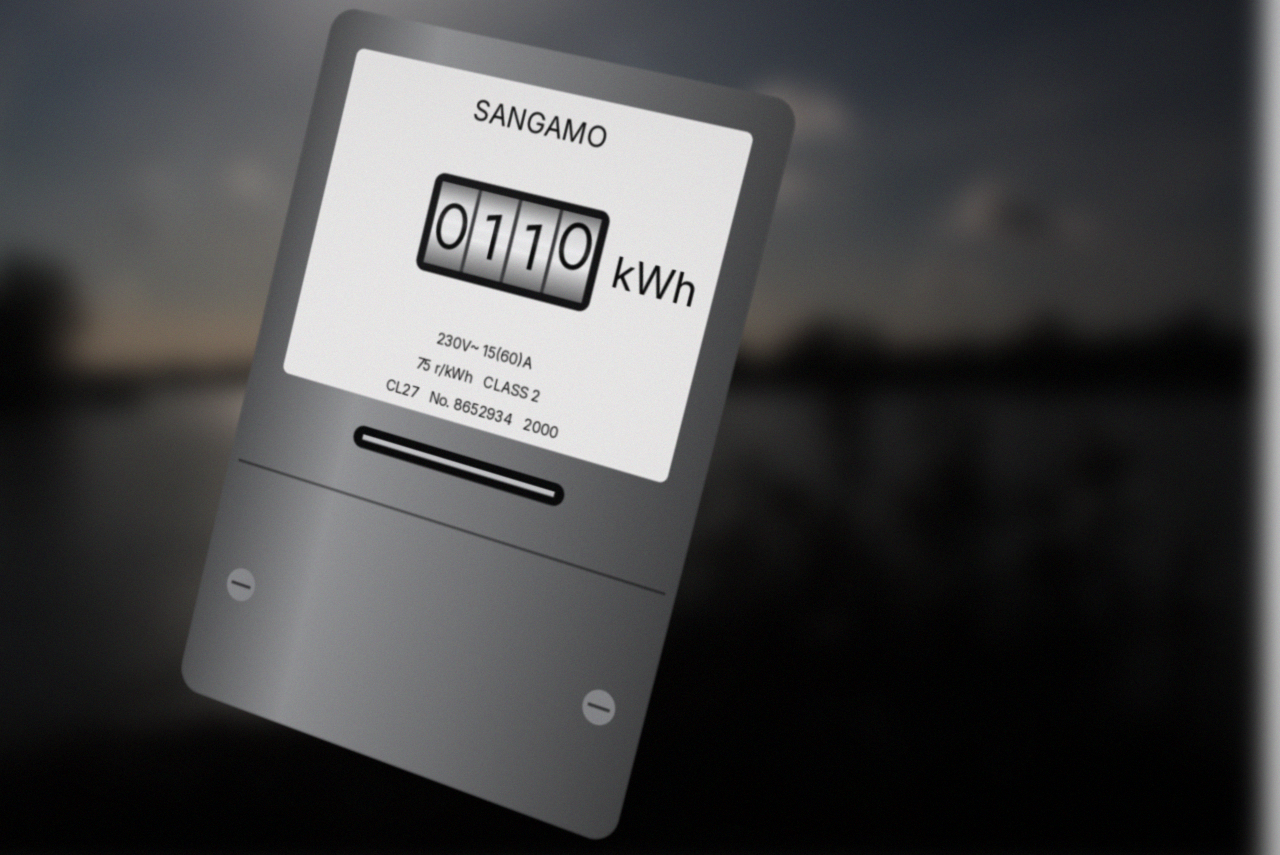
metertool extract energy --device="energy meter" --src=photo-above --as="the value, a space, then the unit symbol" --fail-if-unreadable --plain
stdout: 110 kWh
